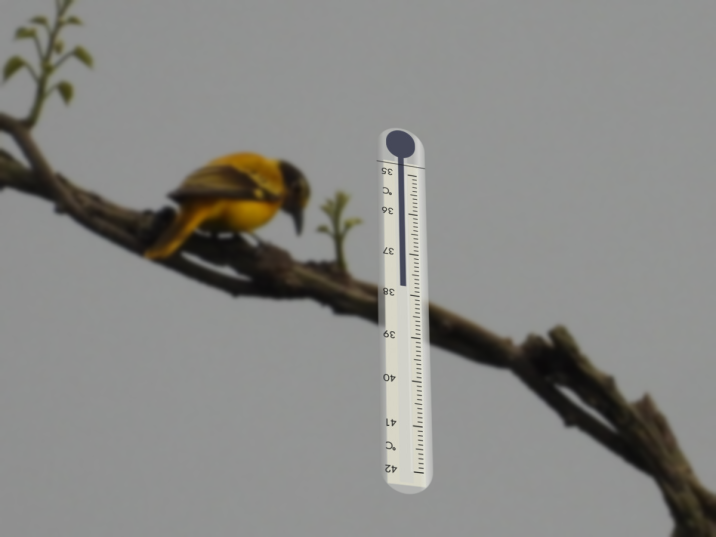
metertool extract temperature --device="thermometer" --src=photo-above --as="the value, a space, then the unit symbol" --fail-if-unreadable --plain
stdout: 37.8 °C
